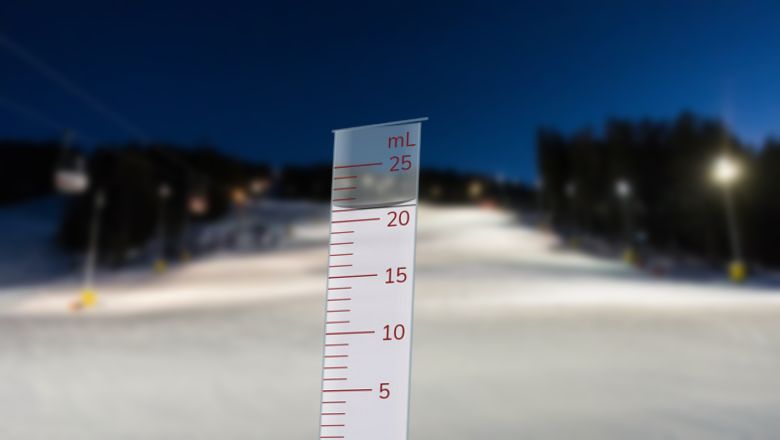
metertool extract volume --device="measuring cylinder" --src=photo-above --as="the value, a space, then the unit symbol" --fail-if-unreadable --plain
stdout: 21 mL
